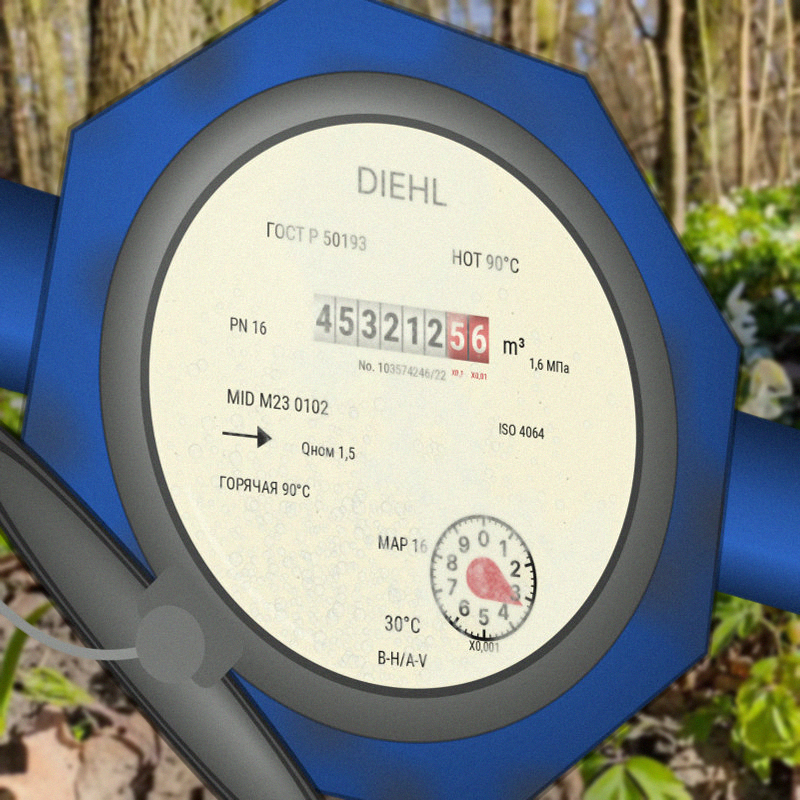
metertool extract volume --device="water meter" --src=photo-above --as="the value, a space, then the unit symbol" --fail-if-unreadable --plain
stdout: 453212.563 m³
